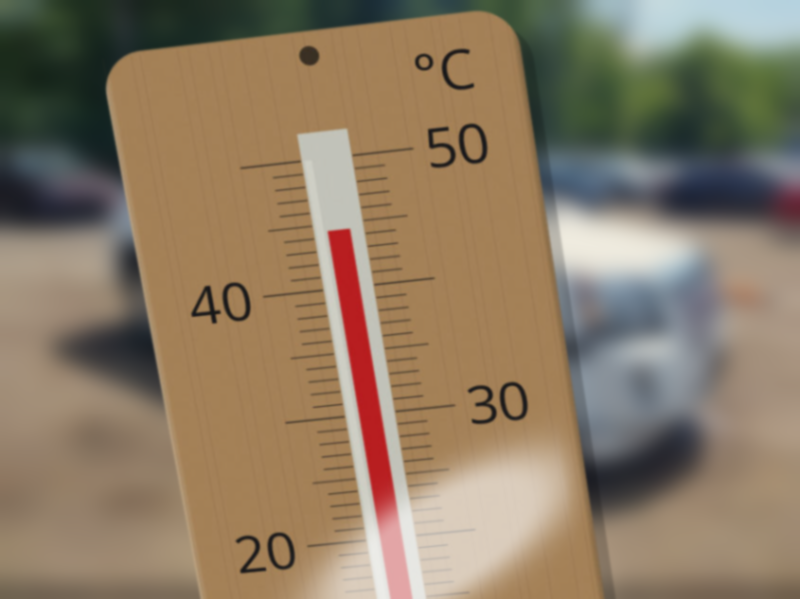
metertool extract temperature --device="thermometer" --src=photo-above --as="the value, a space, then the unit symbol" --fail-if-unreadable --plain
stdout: 44.5 °C
